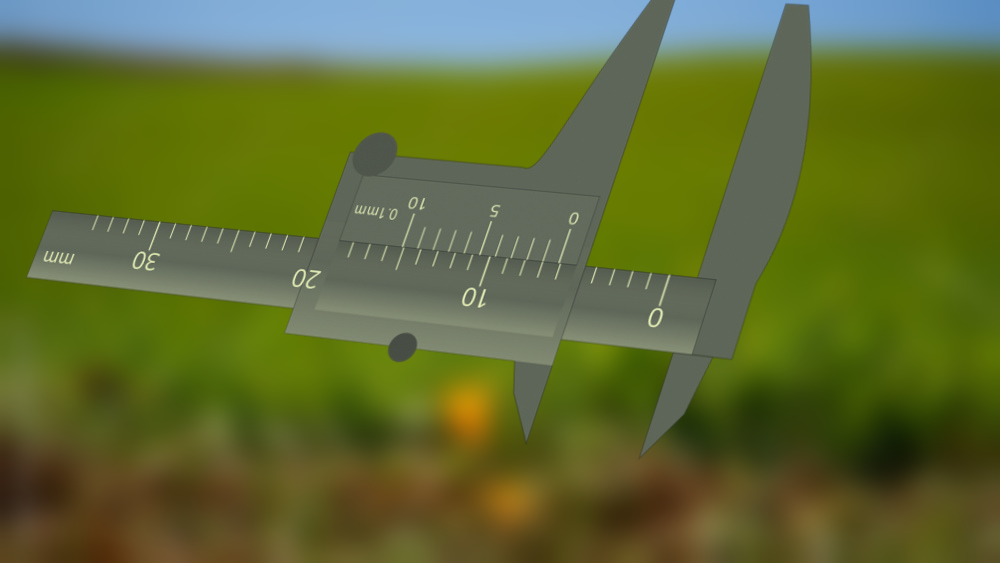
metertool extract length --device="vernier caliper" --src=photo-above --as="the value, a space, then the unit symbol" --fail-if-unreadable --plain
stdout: 6.1 mm
